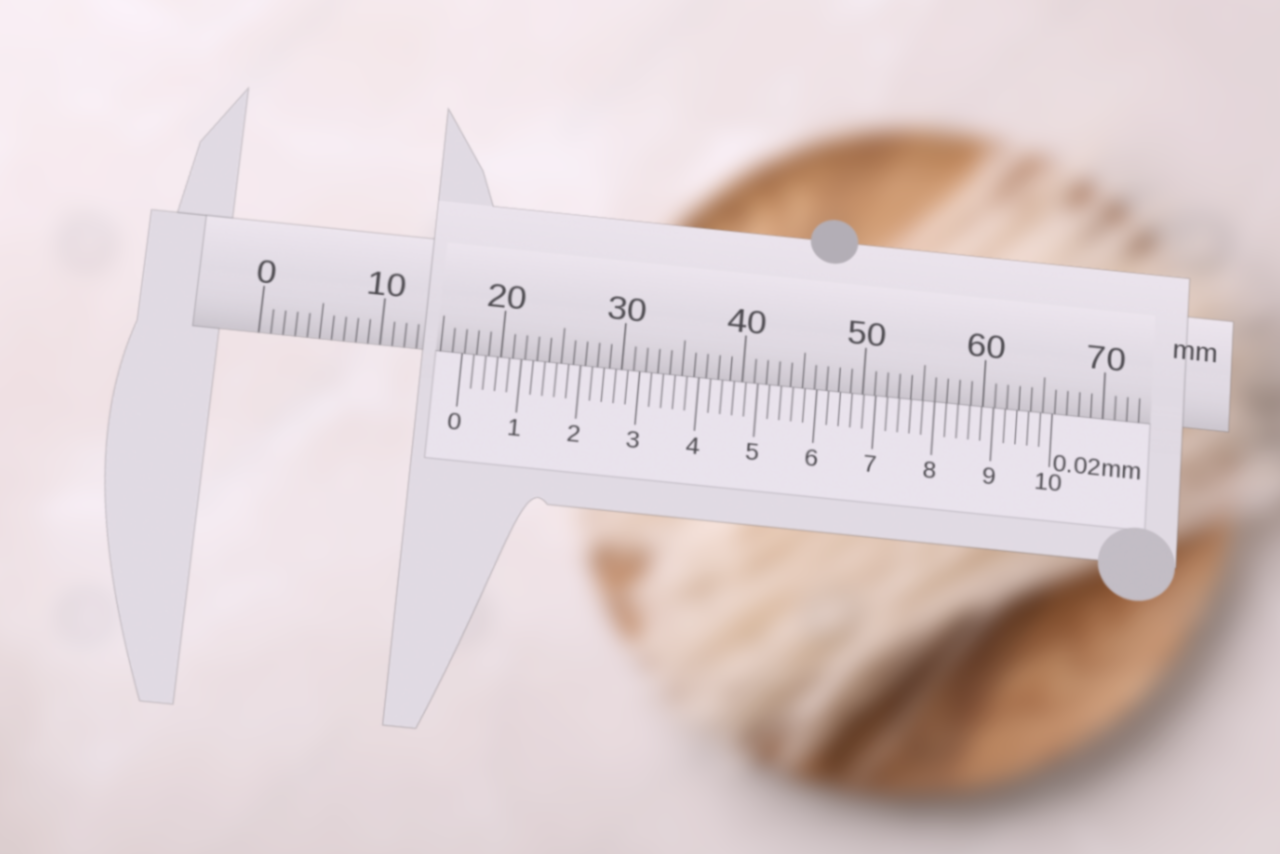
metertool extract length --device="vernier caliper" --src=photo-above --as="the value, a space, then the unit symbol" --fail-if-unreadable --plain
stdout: 16.8 mm
